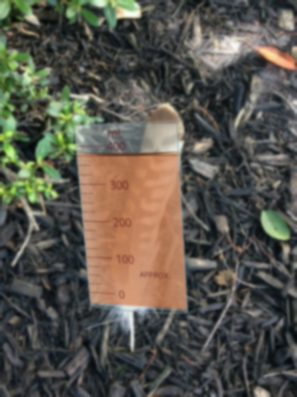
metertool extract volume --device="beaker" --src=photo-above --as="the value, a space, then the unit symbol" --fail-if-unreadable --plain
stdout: 375 mL
